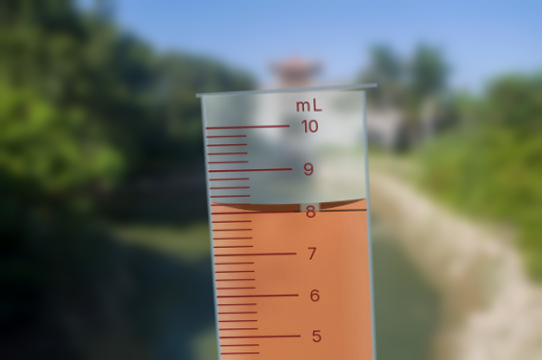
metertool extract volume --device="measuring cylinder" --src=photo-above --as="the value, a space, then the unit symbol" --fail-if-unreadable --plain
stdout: 8 mL
